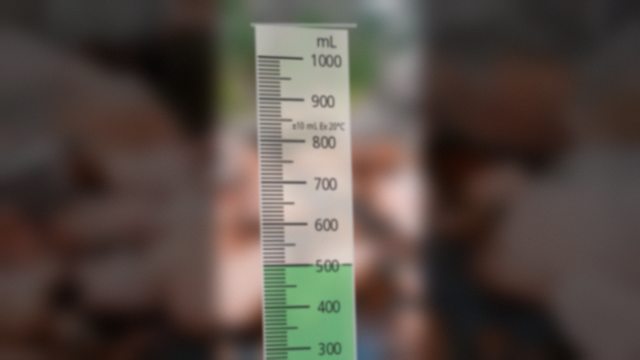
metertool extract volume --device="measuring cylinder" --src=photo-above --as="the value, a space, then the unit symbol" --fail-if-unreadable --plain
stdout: 500 mL
